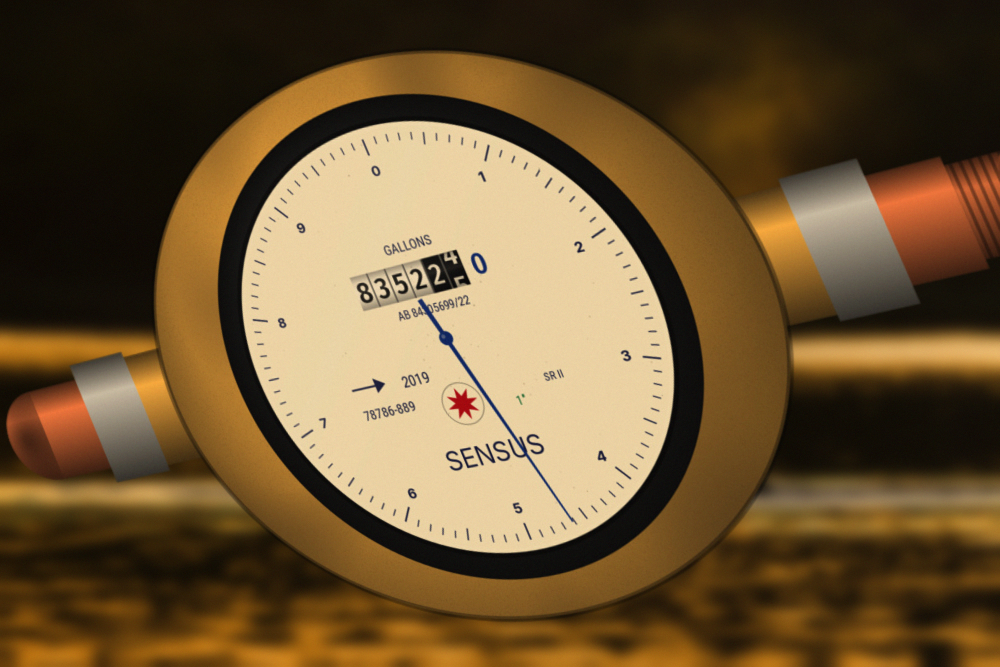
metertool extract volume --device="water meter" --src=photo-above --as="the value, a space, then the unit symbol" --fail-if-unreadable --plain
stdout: 8352244.6 gal
